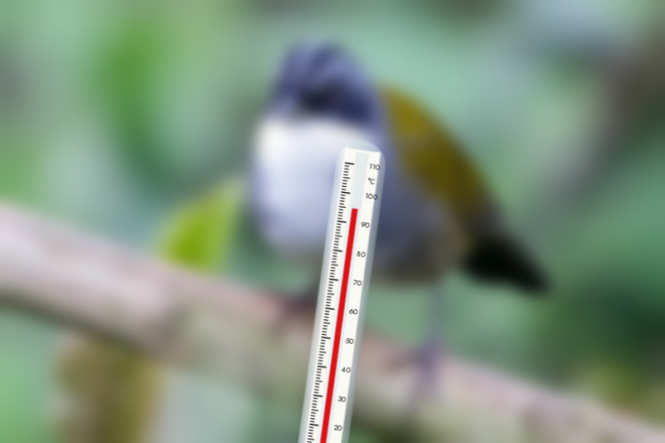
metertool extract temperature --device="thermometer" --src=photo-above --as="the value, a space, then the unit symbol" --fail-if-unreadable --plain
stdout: 95 °C
